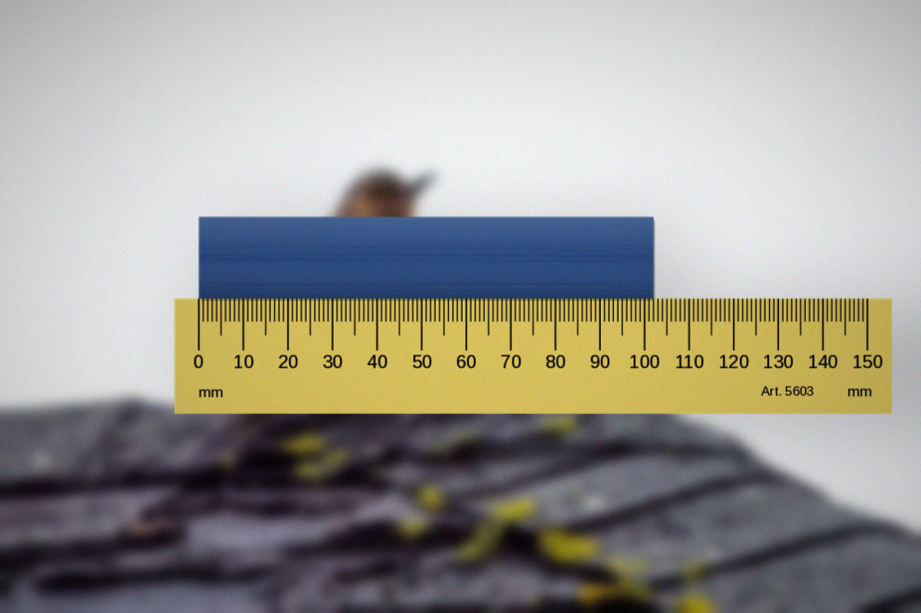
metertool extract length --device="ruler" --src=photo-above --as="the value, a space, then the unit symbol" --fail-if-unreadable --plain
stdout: 102 mm
